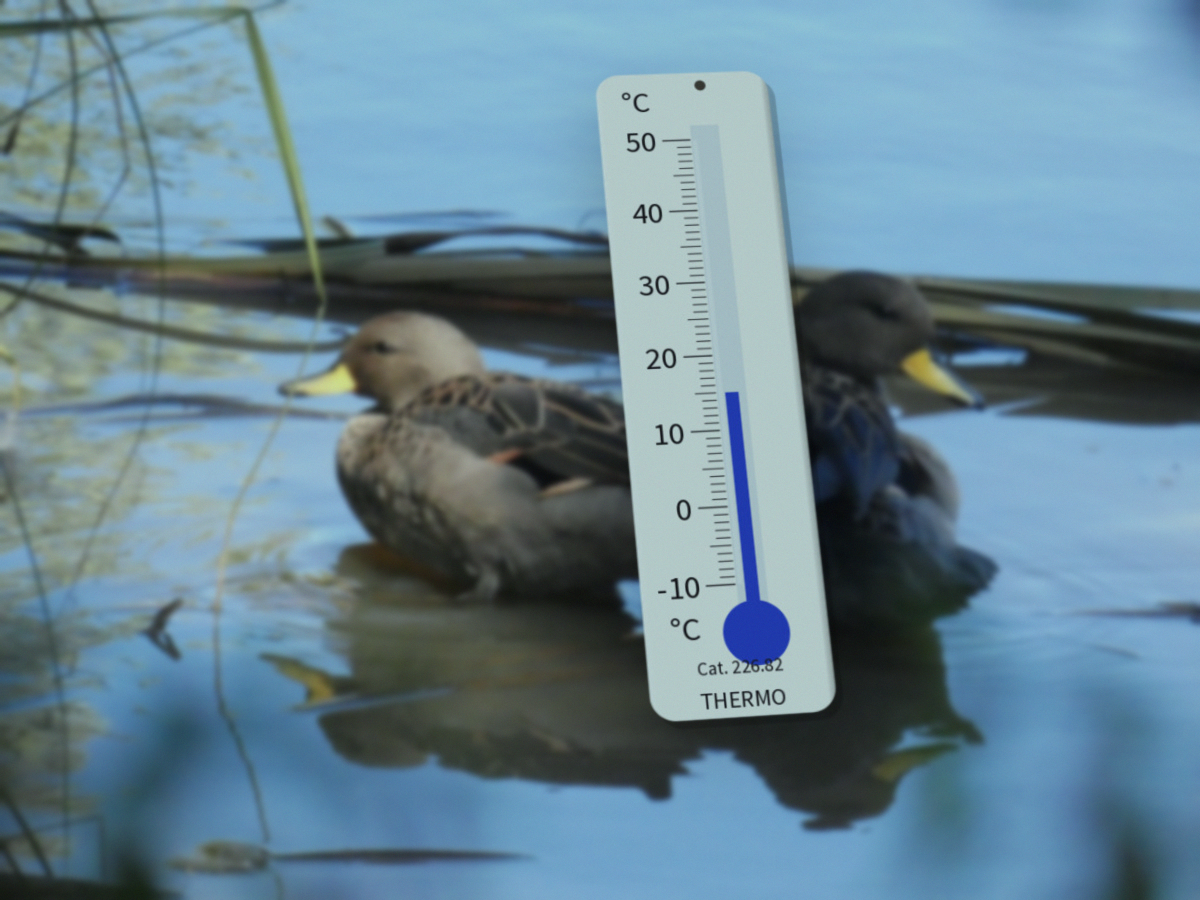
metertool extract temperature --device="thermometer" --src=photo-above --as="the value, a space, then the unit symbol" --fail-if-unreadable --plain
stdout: 15 °C
